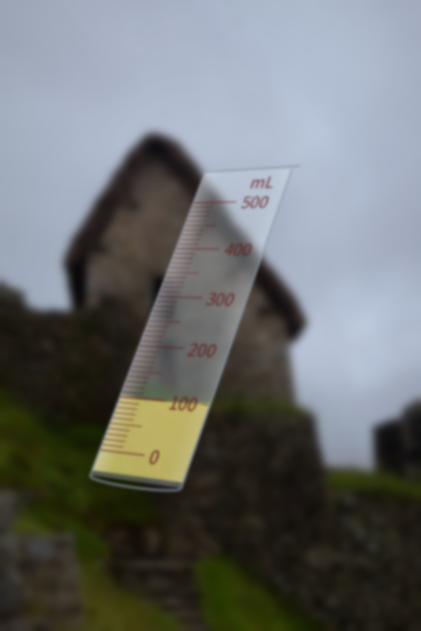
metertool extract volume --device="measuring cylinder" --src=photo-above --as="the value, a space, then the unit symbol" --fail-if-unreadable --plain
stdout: 100 mL
